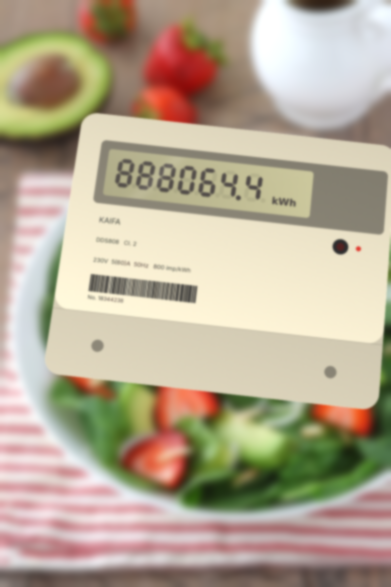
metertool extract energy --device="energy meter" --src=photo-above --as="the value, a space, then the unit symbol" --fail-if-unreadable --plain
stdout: 888064.4 kWh
